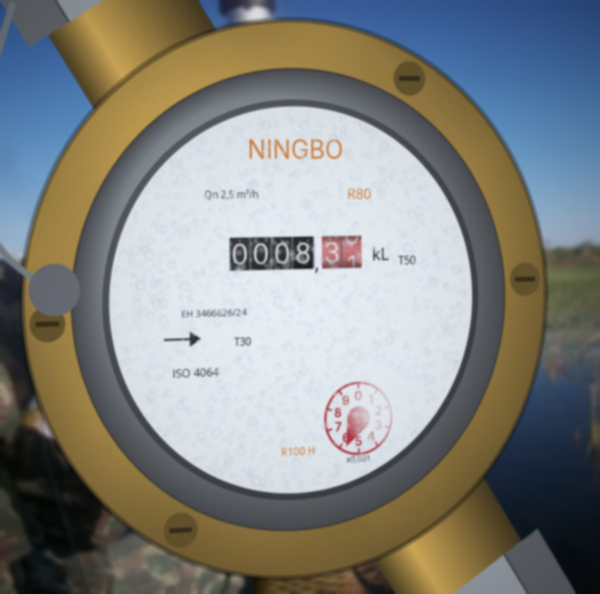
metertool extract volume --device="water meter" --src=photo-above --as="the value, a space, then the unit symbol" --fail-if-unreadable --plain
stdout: 8.305 kL
